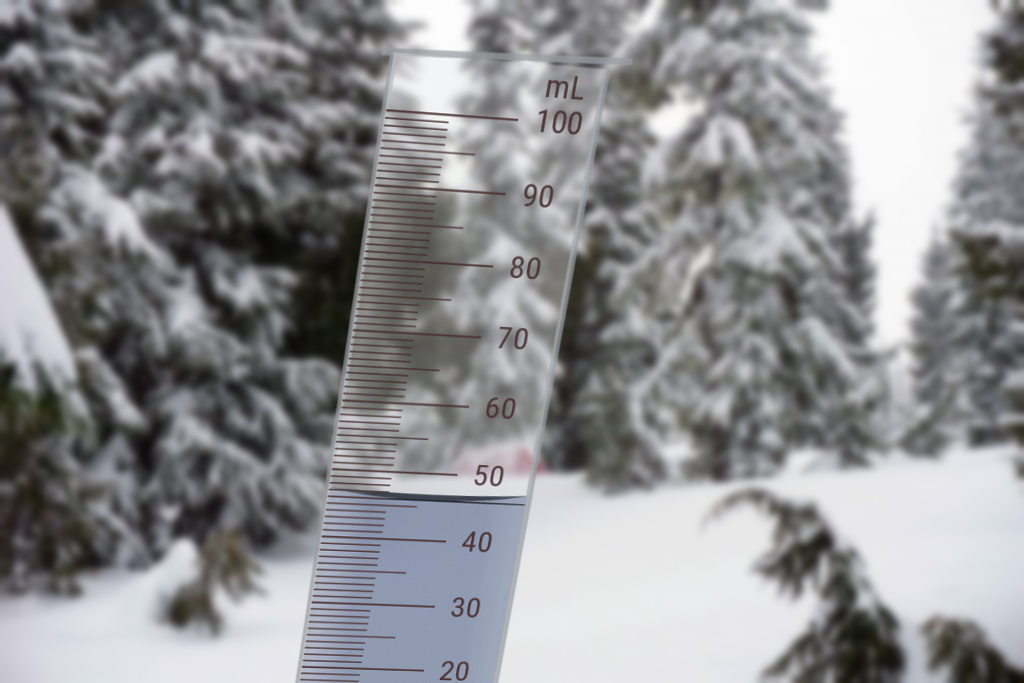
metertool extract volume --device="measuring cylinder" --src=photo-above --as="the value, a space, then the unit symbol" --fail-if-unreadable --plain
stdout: 46 mL
